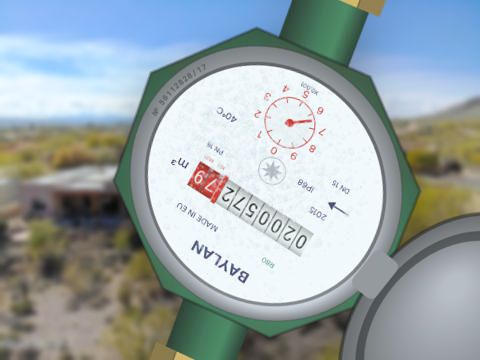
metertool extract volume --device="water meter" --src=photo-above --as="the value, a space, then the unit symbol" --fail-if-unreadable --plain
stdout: 200572.796 m³
